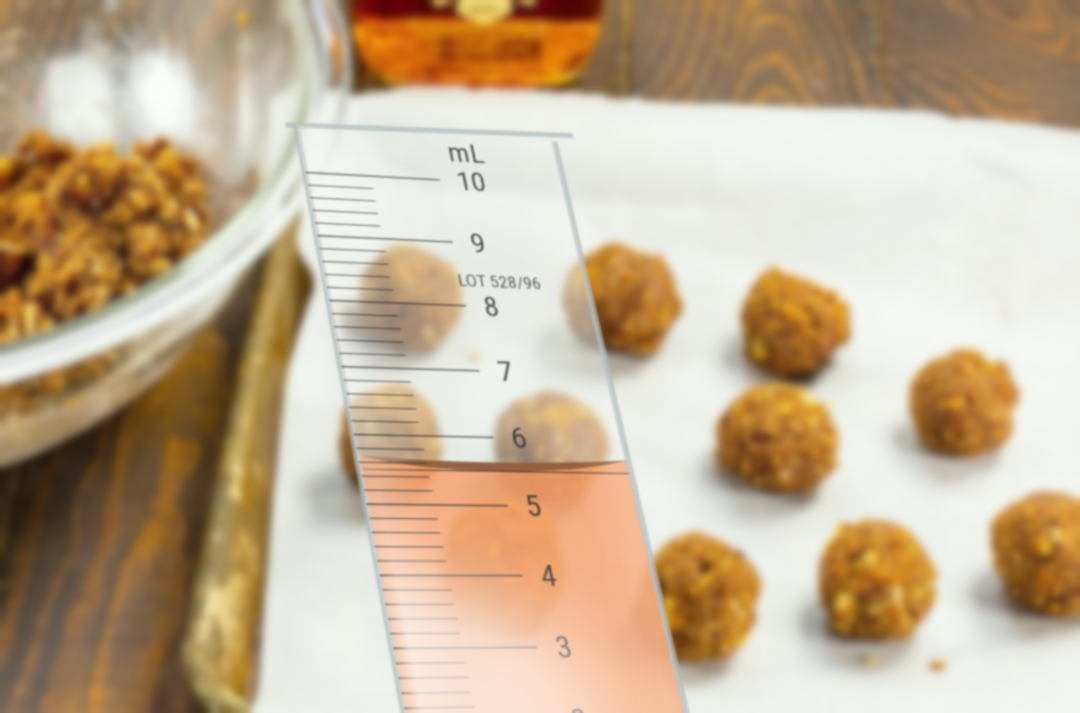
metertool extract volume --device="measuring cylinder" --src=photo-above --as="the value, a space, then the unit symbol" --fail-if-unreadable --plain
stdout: 5.5 mL
